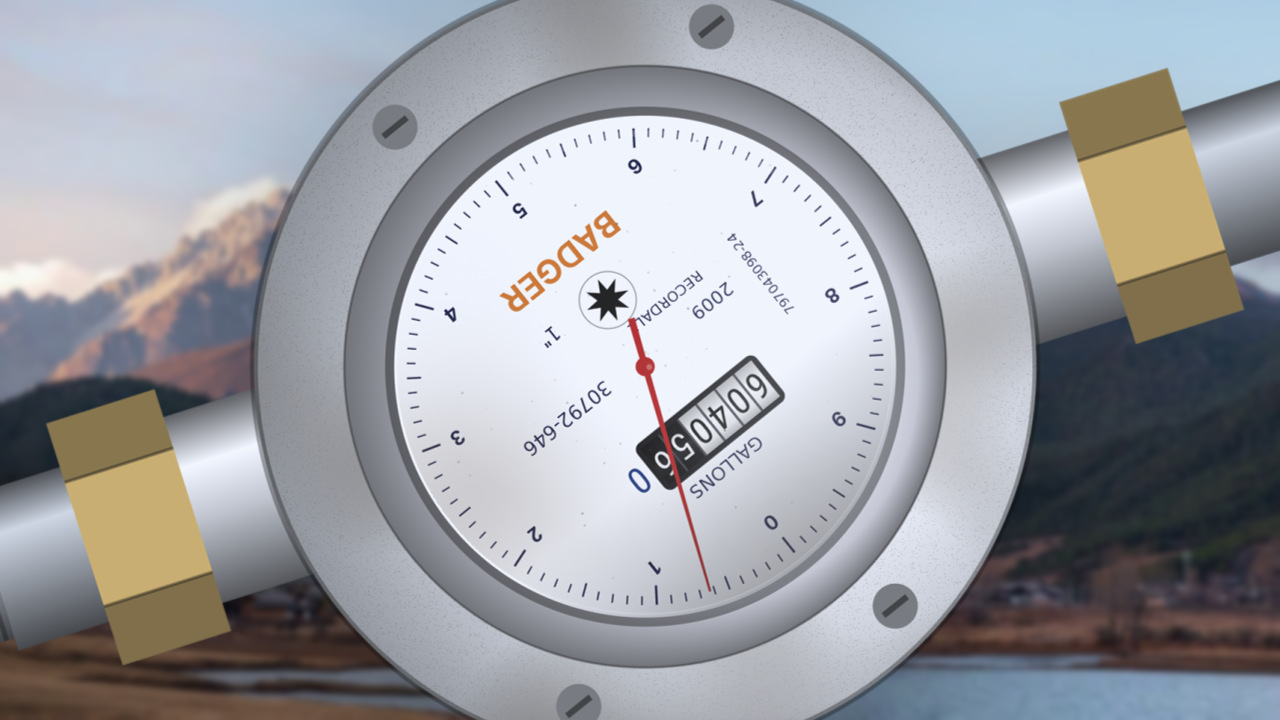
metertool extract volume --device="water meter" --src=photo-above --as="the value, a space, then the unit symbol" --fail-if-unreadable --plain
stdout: 6040560.6 gal
